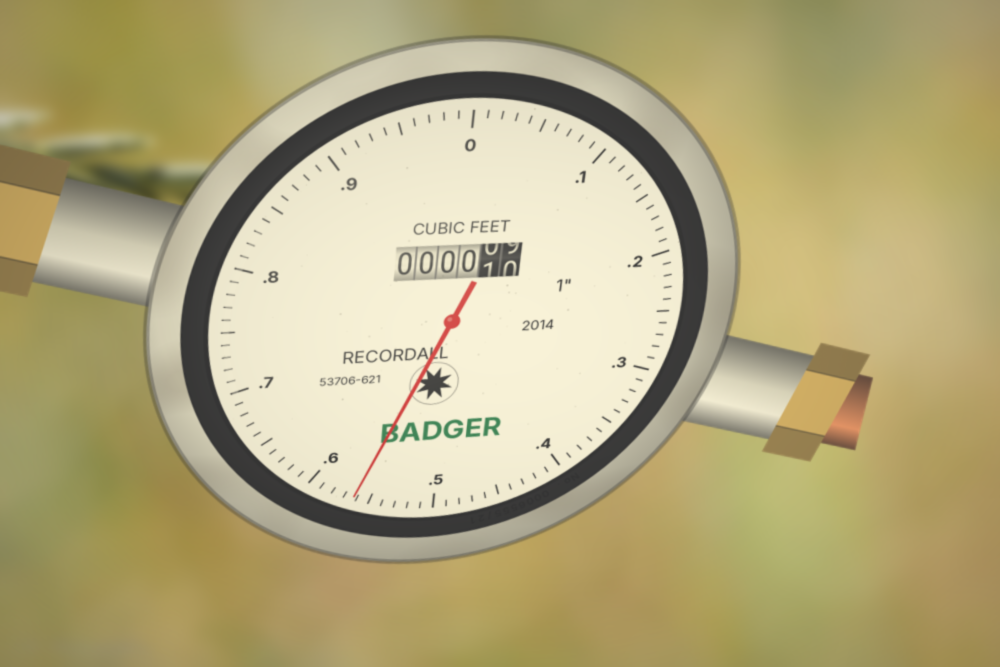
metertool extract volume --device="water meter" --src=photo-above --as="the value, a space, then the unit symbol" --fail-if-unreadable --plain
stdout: 9.56 ft³
